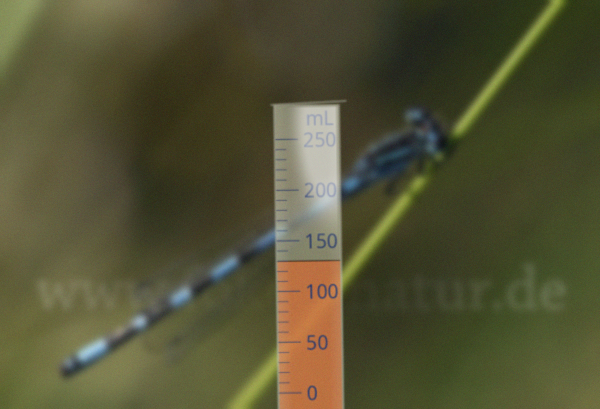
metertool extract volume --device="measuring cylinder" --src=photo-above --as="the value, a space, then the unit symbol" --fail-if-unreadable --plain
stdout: 130 mL
